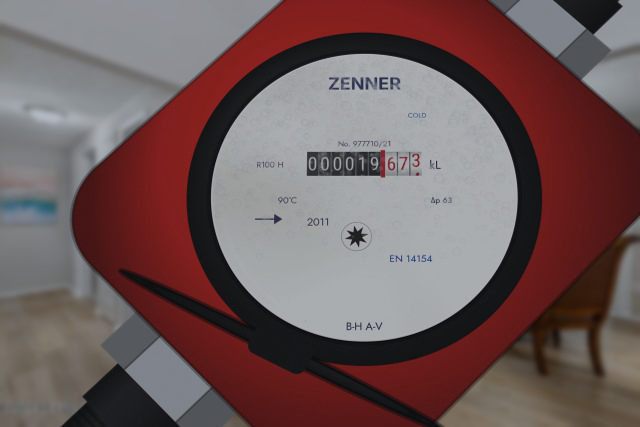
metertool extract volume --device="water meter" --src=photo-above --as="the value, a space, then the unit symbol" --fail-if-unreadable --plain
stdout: 19.673 kL
